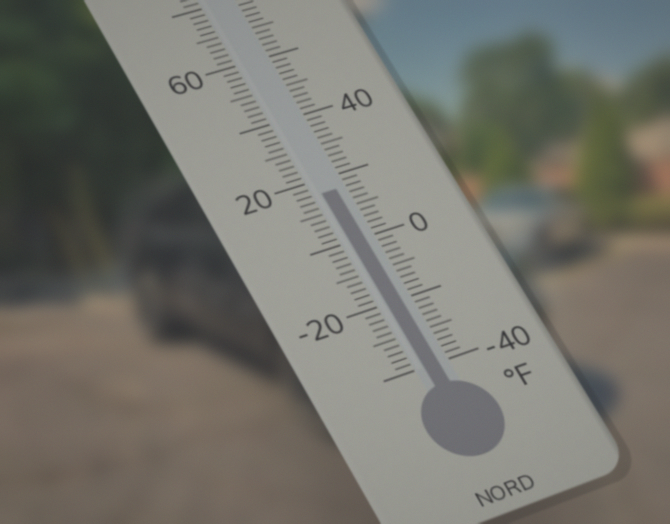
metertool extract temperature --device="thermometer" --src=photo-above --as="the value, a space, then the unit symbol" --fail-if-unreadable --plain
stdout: 16 °F
